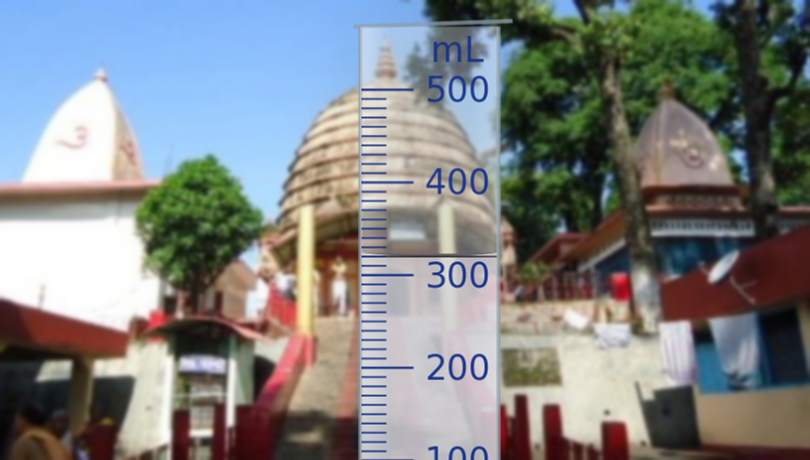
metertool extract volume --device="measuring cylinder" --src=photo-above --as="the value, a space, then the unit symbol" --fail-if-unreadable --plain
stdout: 320 mL
